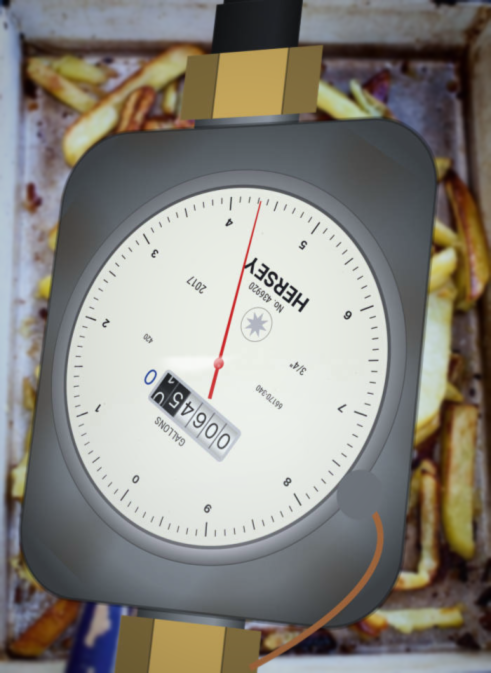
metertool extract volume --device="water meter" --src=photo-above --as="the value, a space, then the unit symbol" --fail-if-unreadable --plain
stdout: 64504.3 gal
